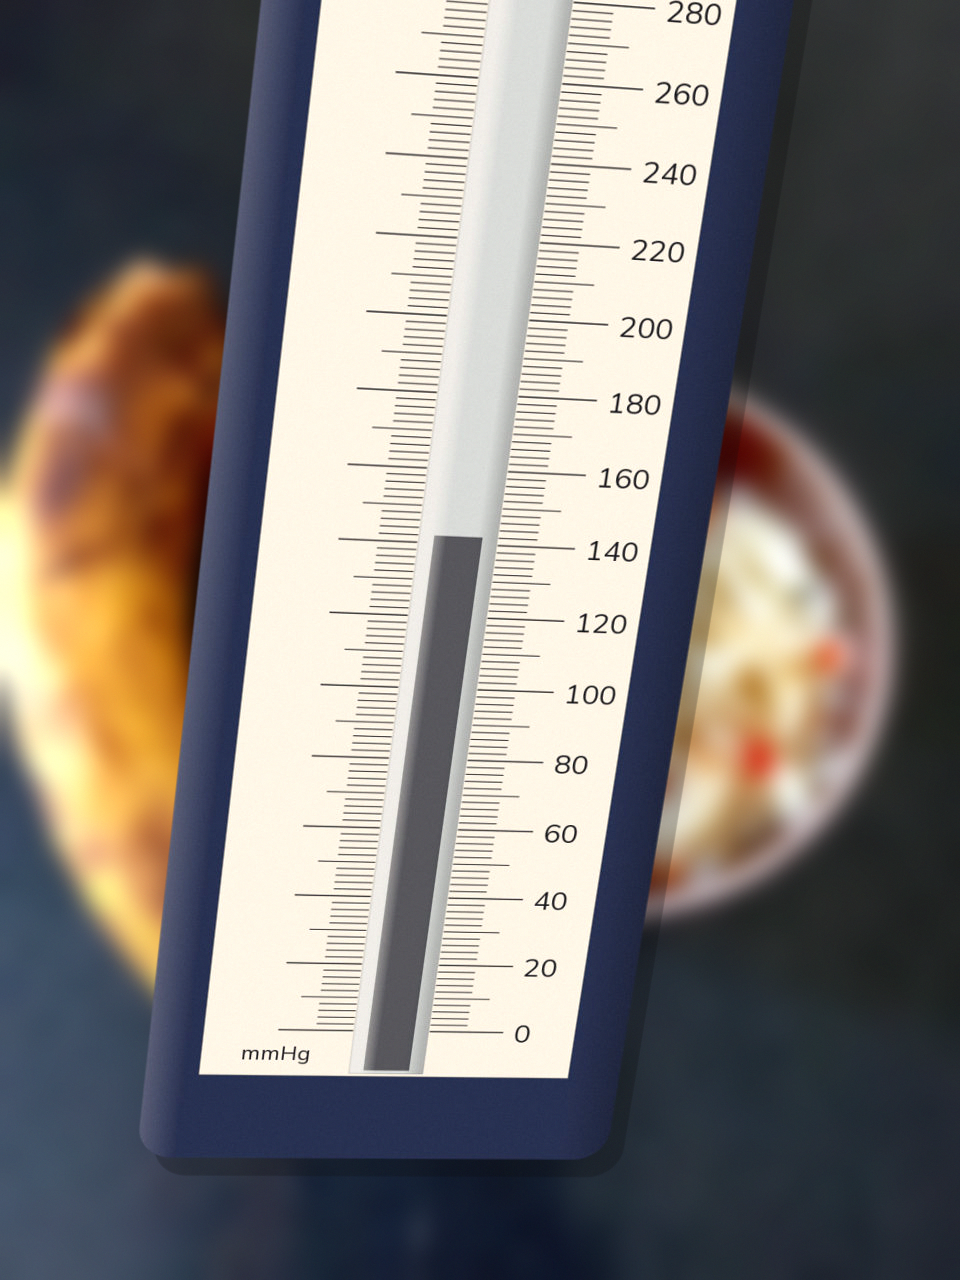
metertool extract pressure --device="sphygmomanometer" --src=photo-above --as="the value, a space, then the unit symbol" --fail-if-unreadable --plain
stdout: 142 mmHg
